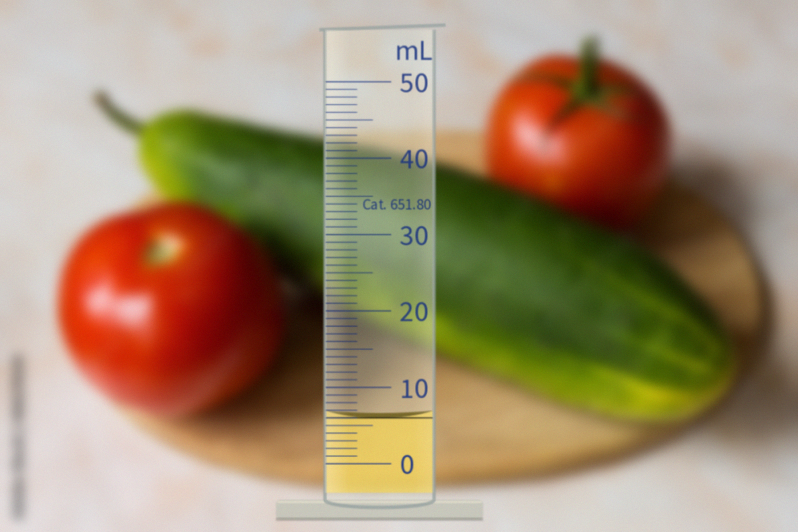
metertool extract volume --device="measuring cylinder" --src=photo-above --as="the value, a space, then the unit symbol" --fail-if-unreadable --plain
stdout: 6 mL
